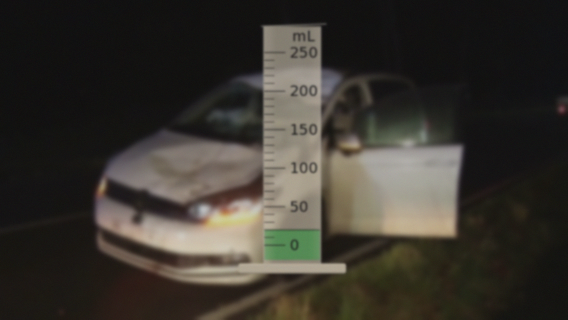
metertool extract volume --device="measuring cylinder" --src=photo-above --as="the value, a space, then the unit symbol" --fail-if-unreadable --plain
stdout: 20 mL
